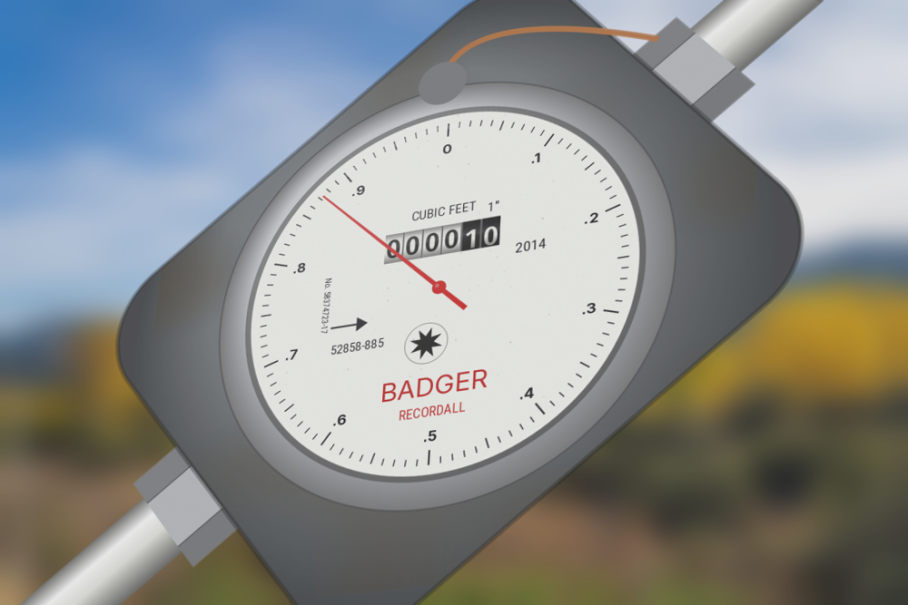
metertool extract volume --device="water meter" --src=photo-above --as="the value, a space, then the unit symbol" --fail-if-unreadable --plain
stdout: 9.87 ft³
